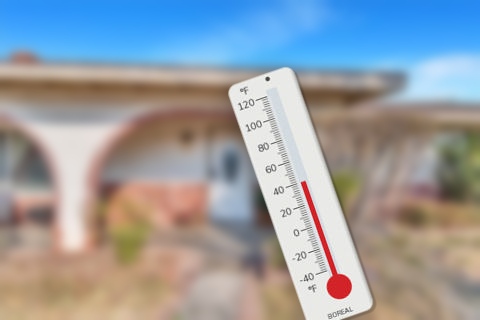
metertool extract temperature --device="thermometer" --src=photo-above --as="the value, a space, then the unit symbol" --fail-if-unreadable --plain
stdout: 40 °F
